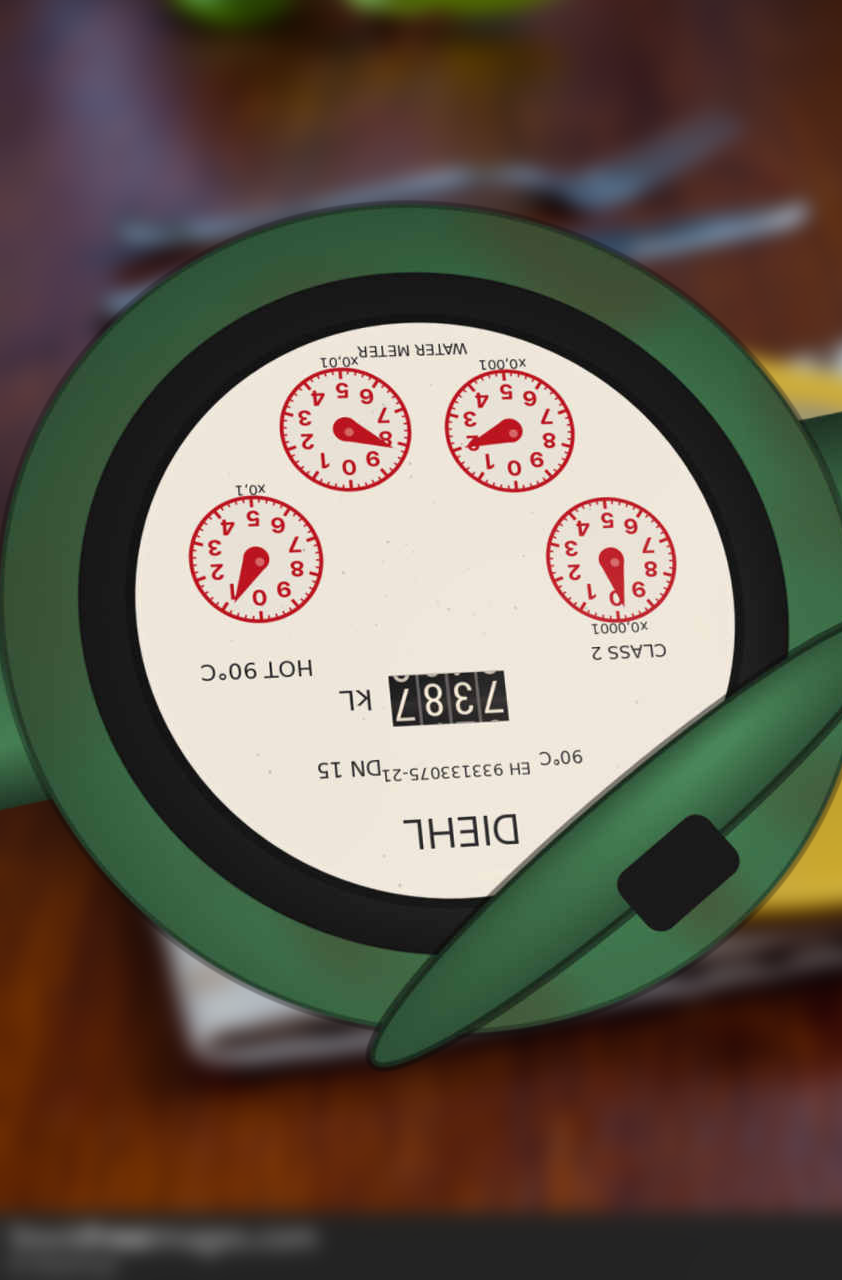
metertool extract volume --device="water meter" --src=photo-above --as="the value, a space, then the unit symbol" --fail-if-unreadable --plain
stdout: 7387.0819 kL
